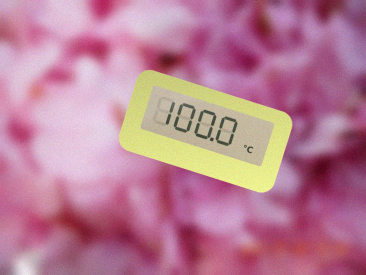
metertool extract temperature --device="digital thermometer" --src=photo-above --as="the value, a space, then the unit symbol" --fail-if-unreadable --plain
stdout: 100.0 °C
